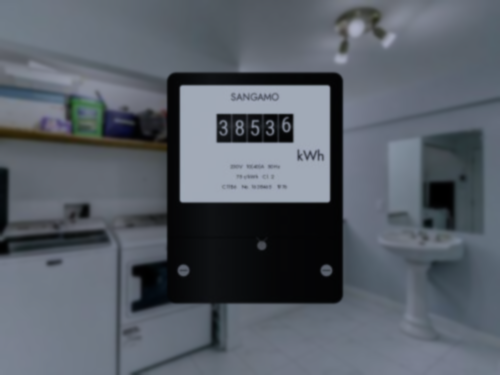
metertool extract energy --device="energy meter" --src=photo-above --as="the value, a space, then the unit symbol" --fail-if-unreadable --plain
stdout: 38536 kWh
